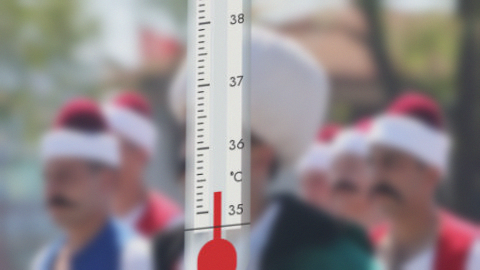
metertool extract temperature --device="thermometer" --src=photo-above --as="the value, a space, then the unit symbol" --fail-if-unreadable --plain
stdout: 35.3 °C
